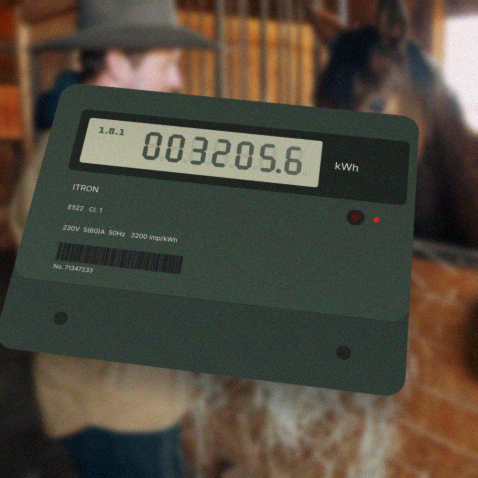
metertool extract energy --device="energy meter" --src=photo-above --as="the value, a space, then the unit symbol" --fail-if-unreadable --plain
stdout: 3205.6 kWh
